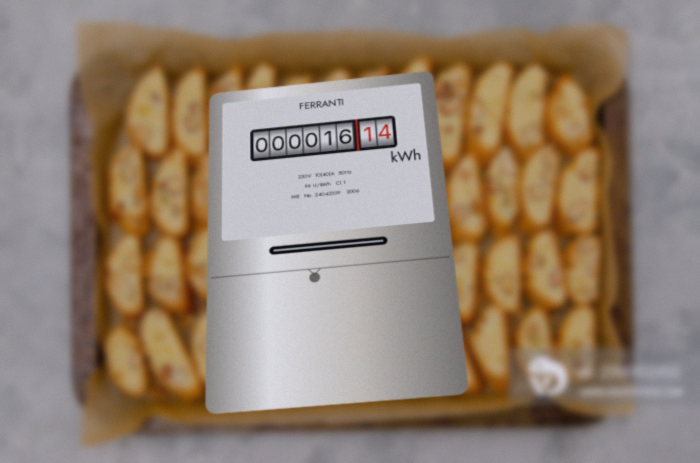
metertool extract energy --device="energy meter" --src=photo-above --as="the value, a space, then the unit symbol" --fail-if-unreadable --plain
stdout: 16.14 kWh
